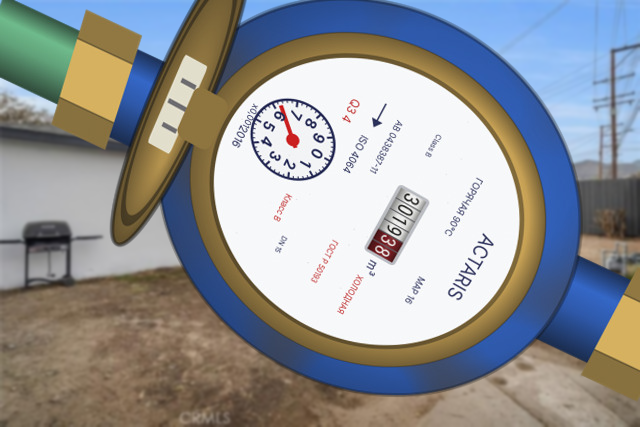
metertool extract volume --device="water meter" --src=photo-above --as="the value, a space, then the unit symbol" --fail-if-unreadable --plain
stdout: 3019.386 m³
